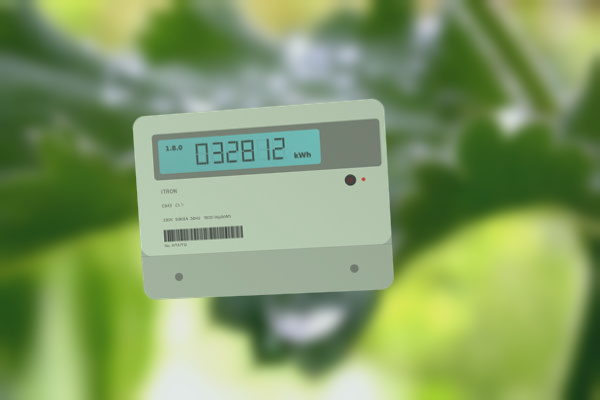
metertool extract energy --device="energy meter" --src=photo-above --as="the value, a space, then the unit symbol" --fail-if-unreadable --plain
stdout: 32812 kWh
